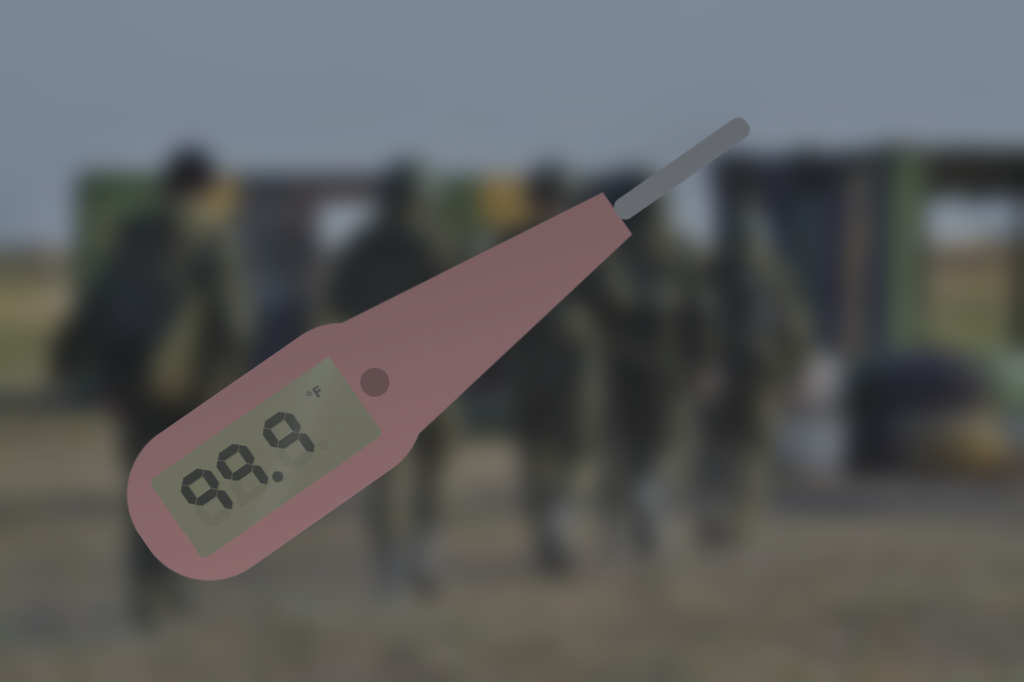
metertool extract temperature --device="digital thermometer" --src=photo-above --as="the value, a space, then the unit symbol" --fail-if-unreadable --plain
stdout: 99.9 °F
